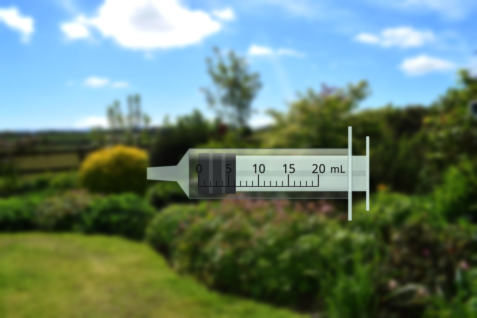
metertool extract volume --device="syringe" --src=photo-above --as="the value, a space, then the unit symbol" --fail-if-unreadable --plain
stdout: 0 mL
